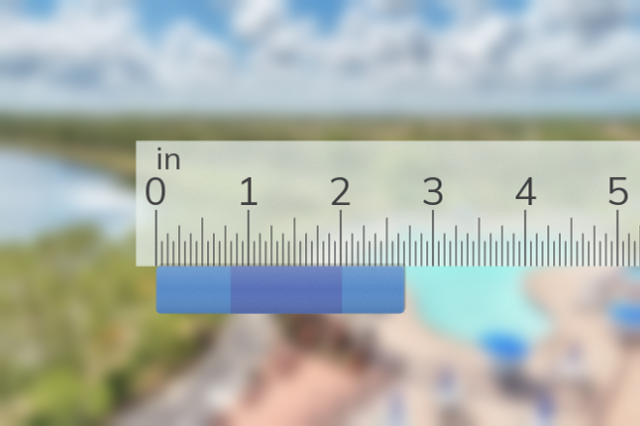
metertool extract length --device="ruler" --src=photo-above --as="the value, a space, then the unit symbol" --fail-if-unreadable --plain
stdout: 2.6875 in
